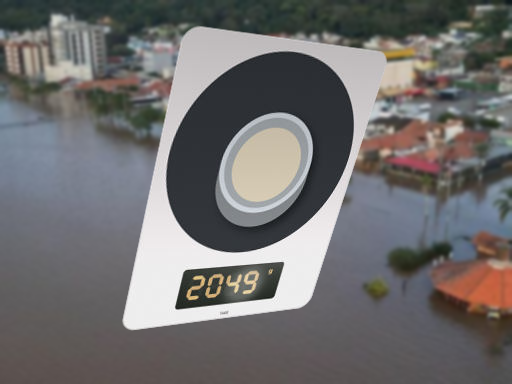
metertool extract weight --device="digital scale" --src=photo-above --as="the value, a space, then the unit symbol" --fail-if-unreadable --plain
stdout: 2049 g
